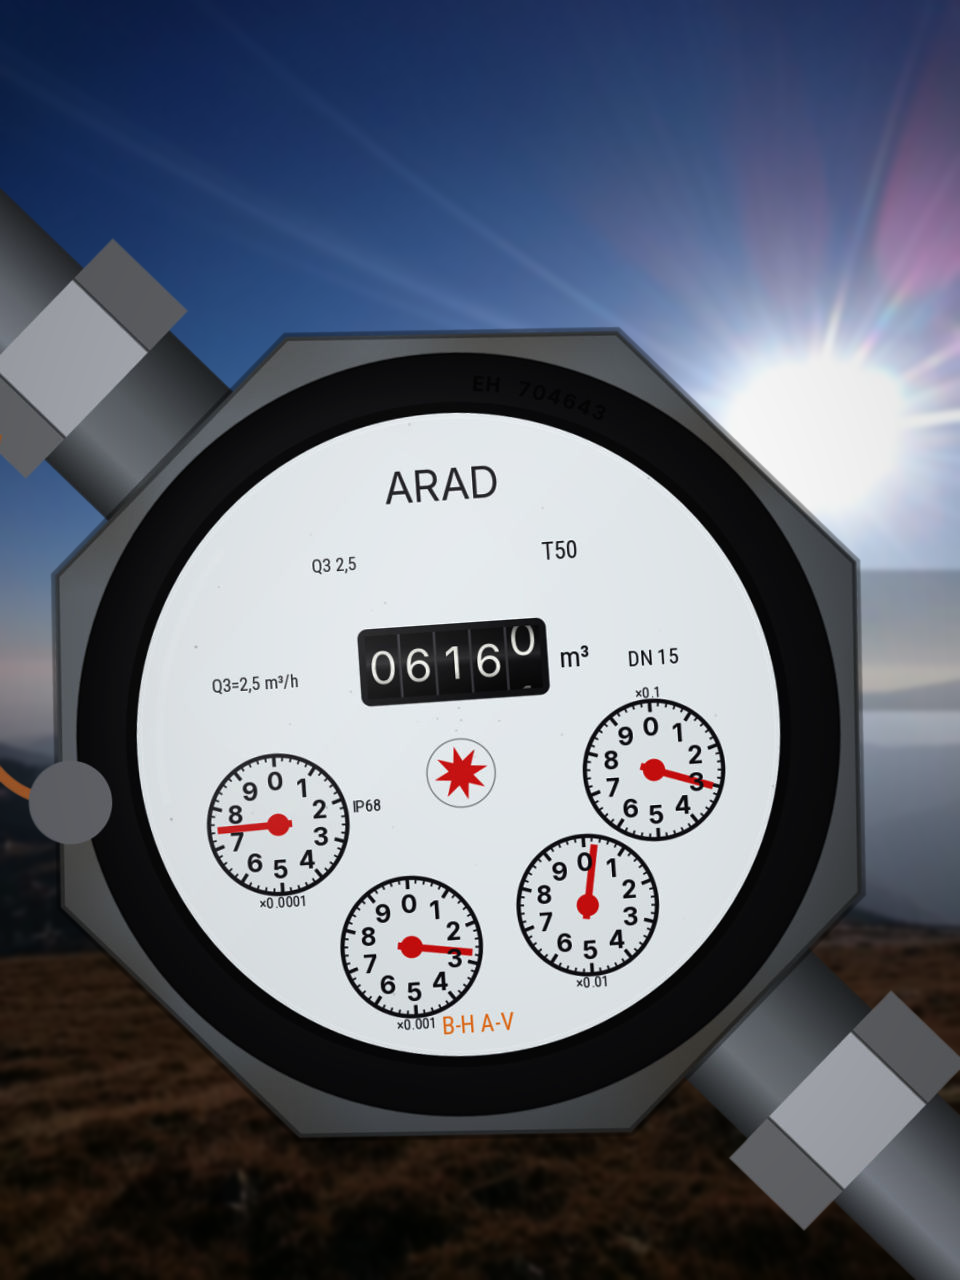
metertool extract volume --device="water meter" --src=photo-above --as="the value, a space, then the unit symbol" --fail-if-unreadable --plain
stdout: 6160.3027 m³
